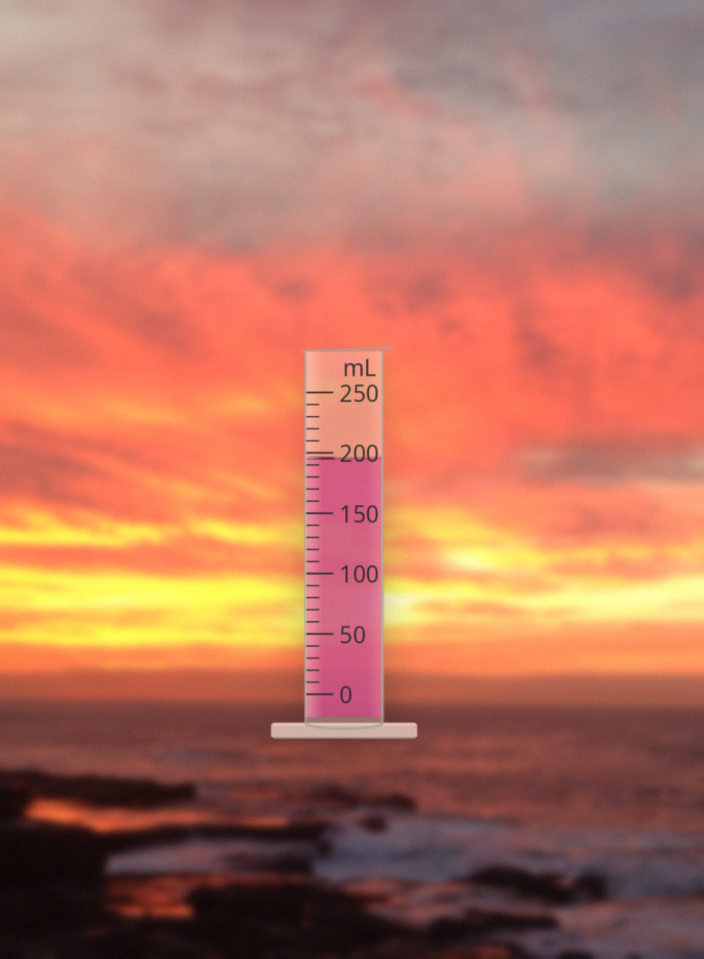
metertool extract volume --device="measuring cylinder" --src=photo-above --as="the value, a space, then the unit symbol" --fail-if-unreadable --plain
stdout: 195 mL
